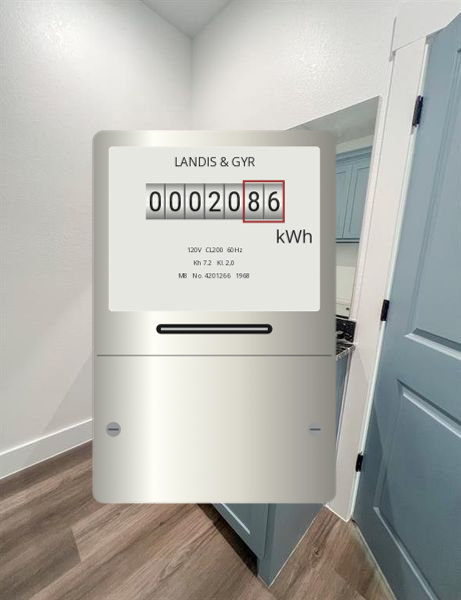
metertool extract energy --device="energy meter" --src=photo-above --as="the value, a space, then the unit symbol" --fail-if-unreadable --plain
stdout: 20.86 kWh
